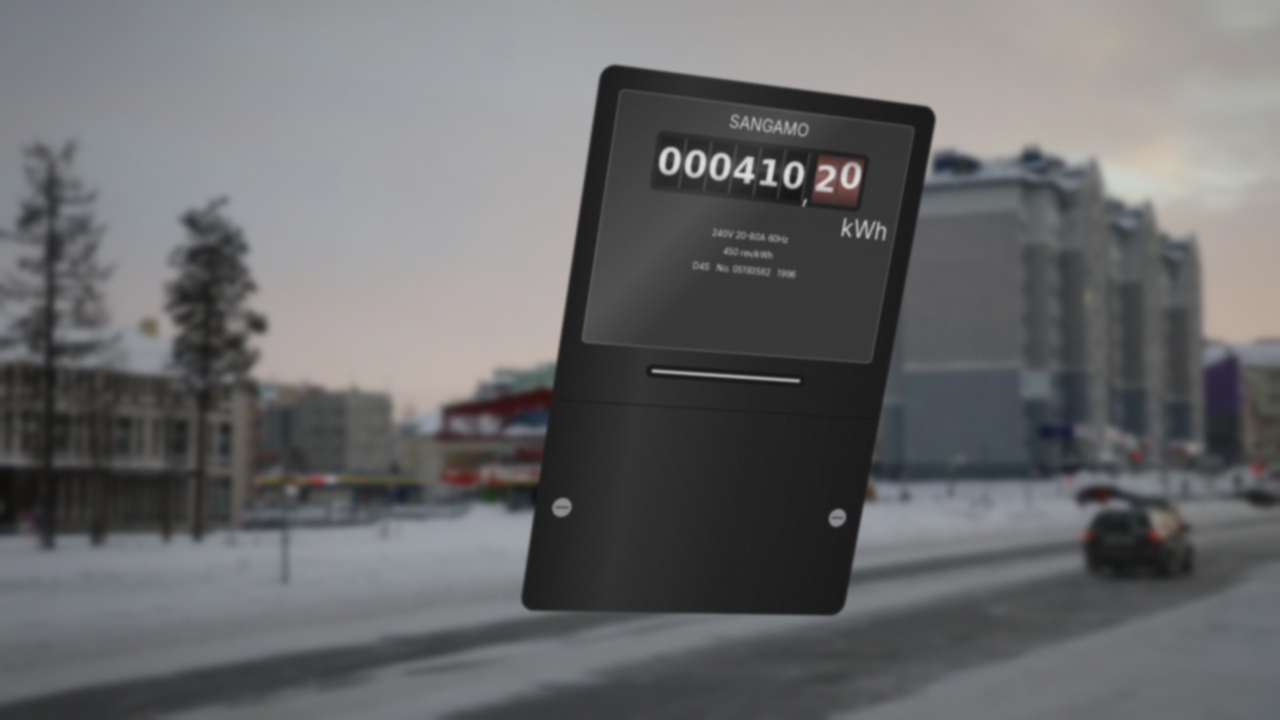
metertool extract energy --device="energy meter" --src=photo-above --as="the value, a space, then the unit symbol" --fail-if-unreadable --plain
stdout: 410.20 kWh
